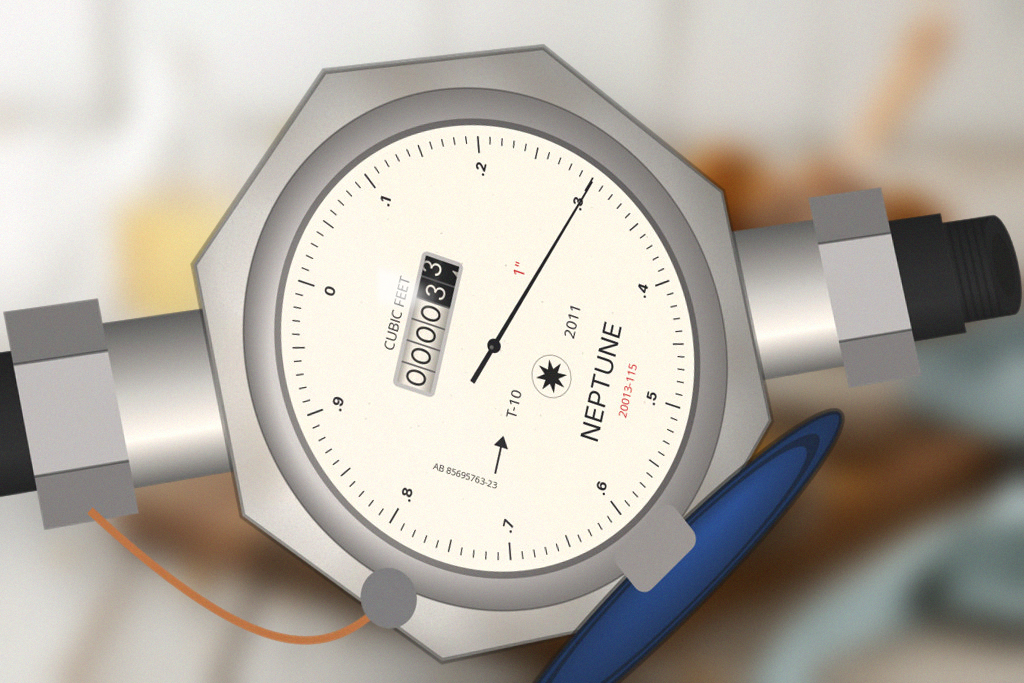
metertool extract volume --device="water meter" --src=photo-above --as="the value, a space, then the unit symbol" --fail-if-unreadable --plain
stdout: 33.30 ft³
